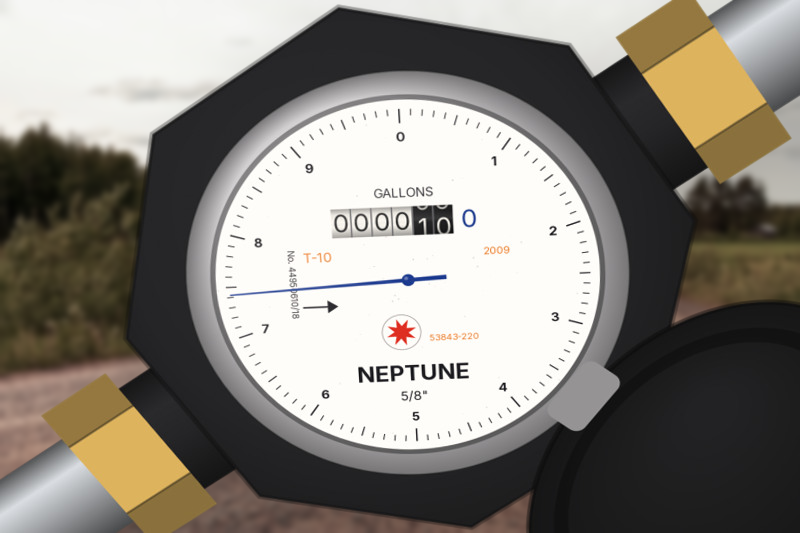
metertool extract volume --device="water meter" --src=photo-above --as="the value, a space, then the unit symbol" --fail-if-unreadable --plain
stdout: 97.4 gal
